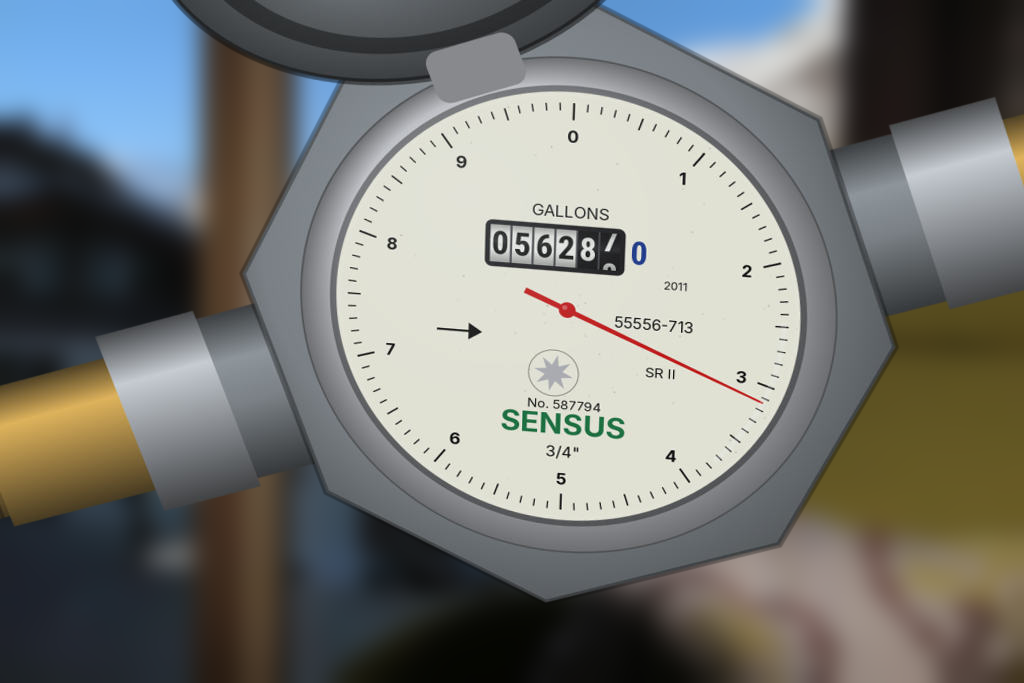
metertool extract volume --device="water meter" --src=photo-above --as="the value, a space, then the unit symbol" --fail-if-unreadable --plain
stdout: 562873.1 gal
